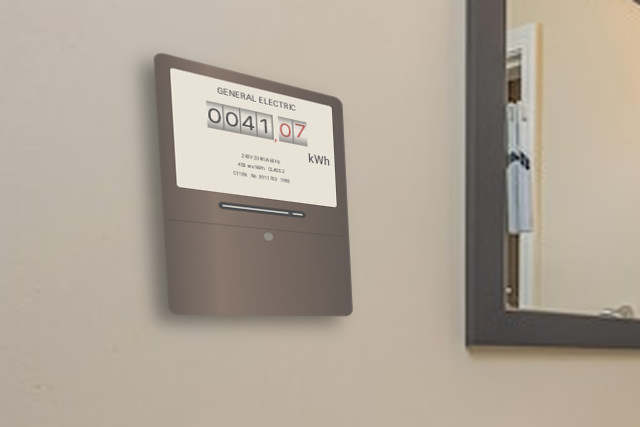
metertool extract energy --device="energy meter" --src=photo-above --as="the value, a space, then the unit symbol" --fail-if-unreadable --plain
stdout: 41.07 kWh
